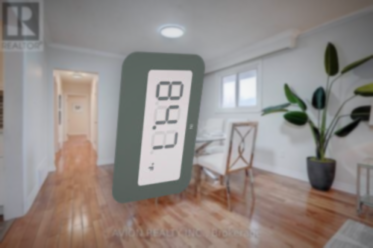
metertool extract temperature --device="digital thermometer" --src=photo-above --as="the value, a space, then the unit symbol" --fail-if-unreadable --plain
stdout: 84.7 °F
